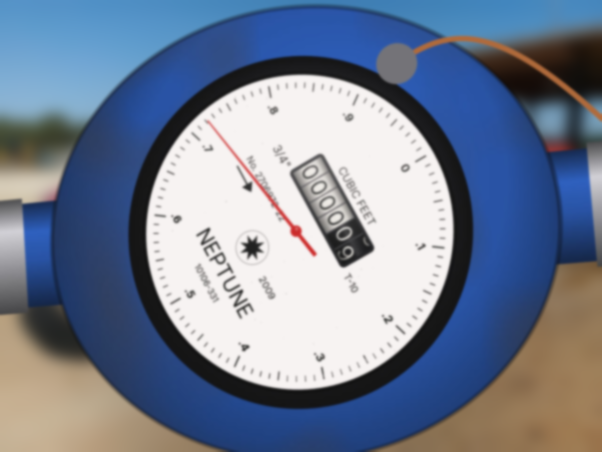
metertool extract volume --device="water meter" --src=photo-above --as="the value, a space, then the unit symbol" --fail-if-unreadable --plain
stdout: 8.72 ft³
